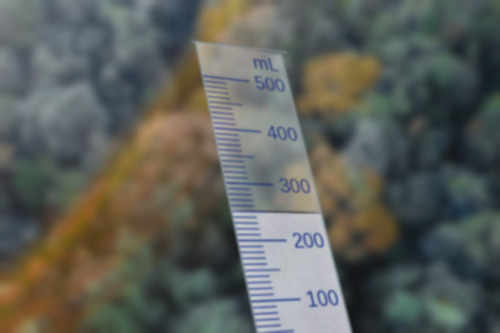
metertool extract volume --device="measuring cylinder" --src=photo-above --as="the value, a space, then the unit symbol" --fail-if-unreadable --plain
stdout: 250 mL
